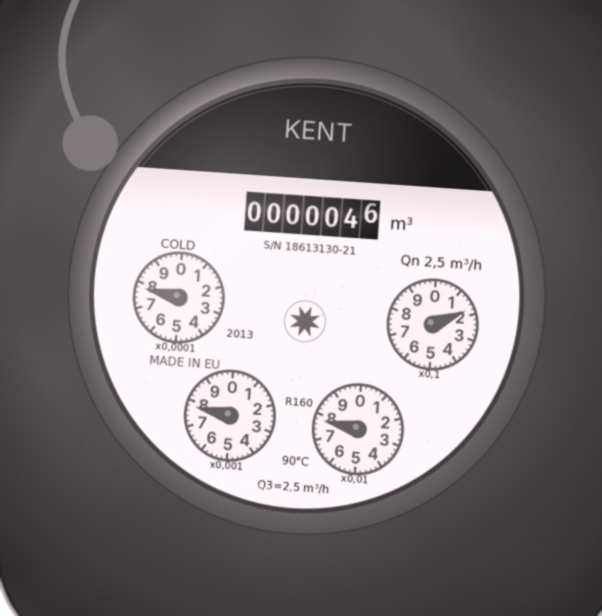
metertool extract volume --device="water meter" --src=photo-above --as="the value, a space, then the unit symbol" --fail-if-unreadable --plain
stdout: 46.1777 m³
